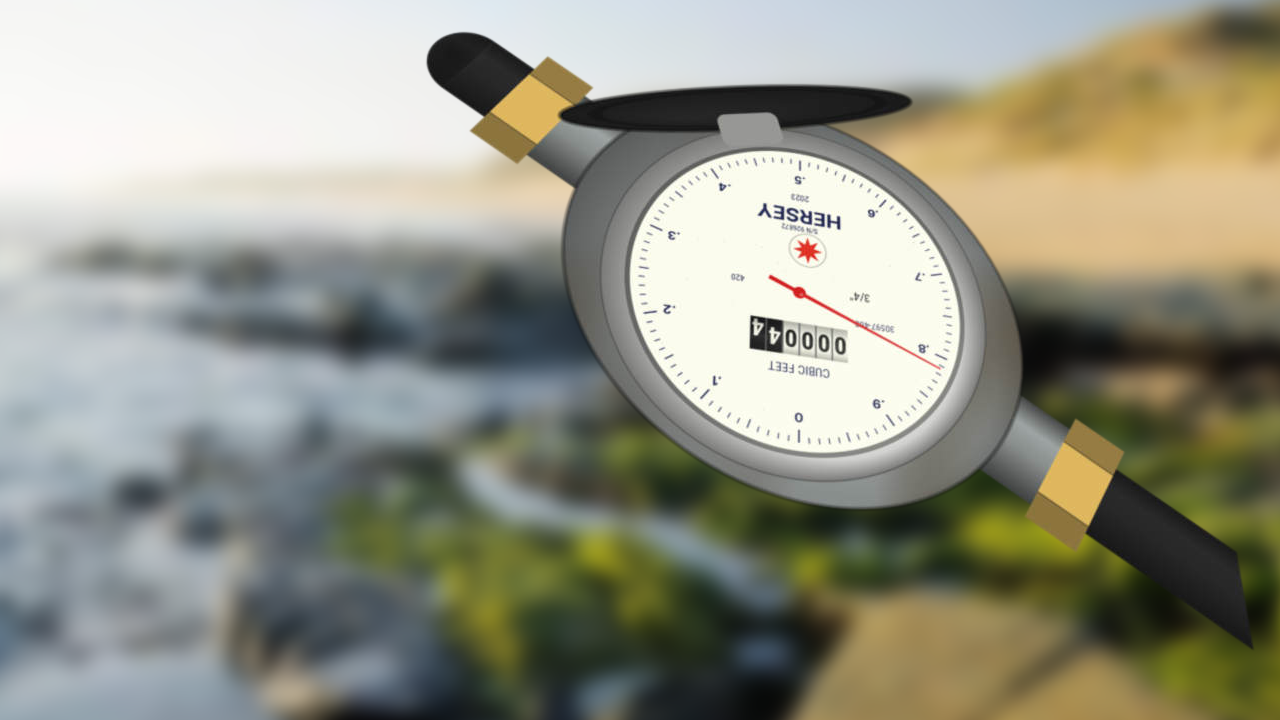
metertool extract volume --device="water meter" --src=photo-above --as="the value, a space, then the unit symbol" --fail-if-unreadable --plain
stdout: 43.81 ft³
